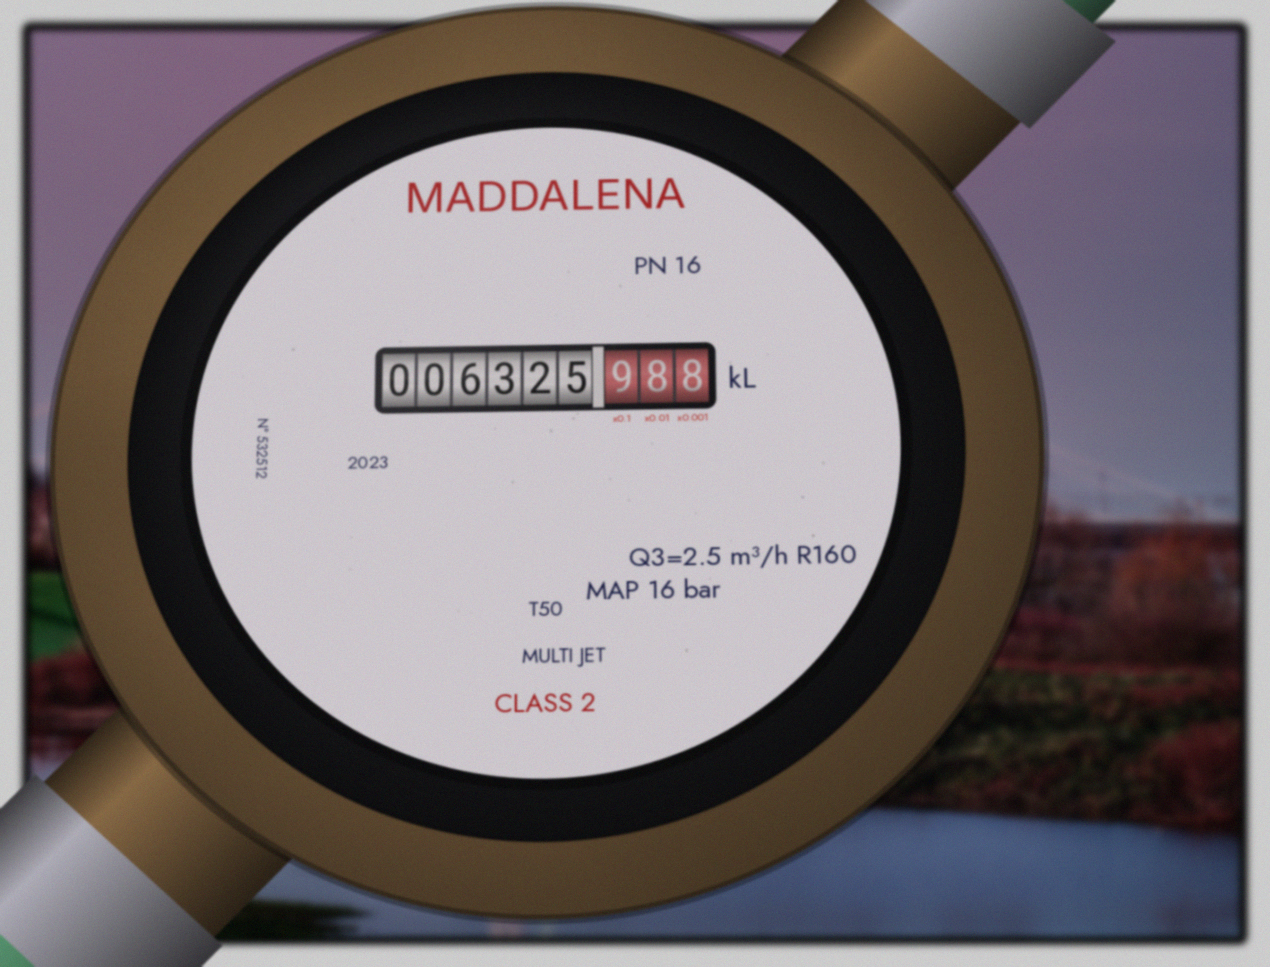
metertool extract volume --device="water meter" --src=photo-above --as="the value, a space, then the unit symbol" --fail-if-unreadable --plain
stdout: 6325.988 kL
